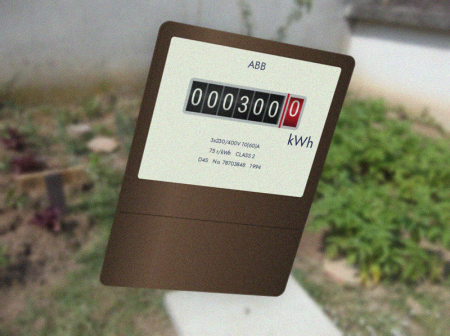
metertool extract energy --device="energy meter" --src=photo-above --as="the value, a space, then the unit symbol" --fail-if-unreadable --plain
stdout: 300.0 kWh
